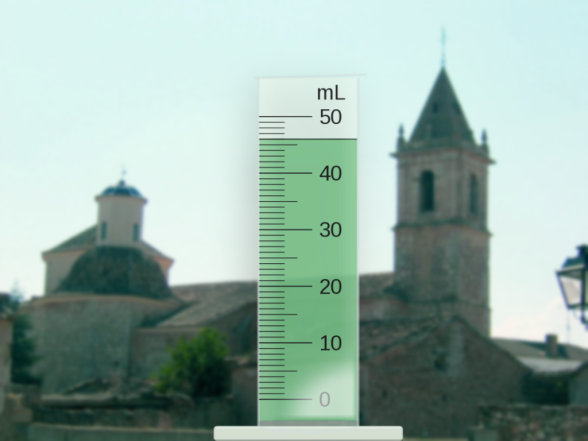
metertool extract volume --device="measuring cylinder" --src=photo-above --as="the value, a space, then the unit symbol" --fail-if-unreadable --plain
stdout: 46 mL
